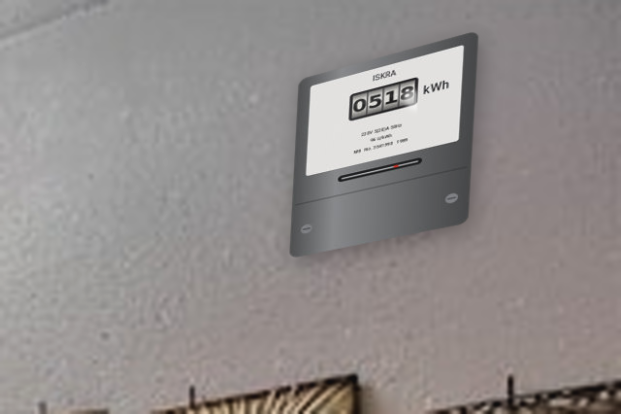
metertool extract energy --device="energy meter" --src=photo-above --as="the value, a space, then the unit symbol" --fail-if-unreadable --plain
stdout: 518 kWh
